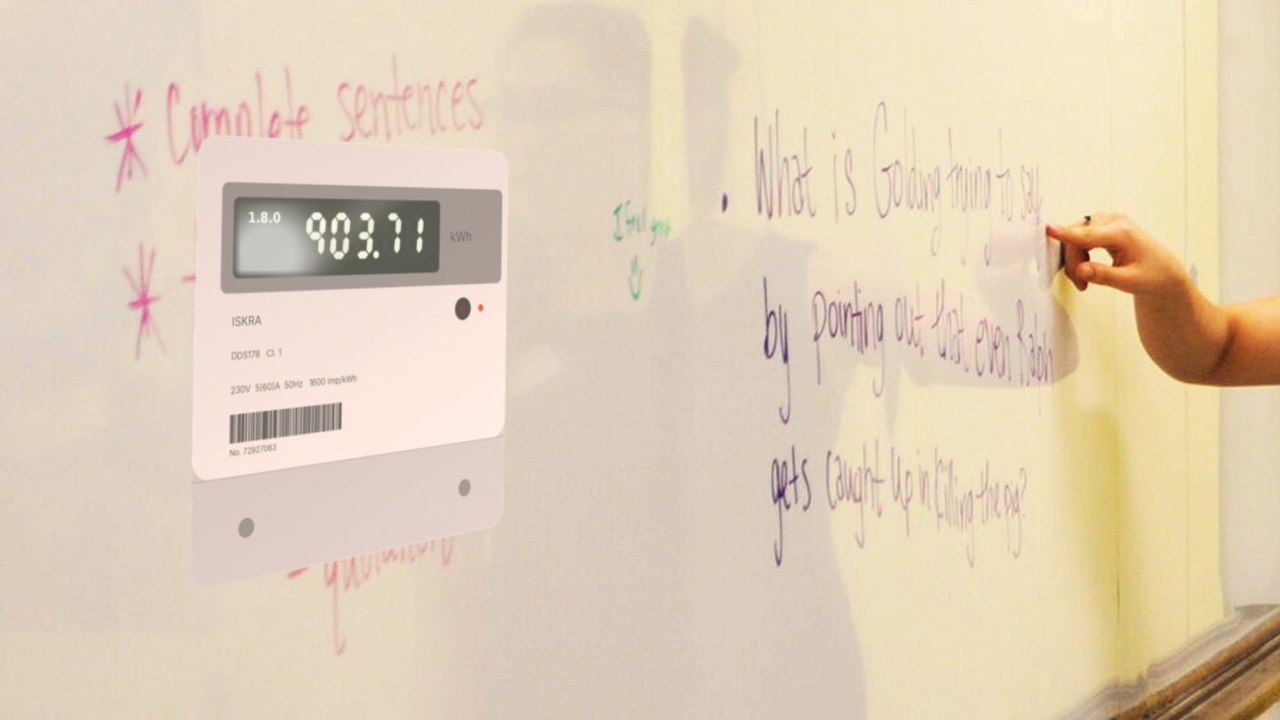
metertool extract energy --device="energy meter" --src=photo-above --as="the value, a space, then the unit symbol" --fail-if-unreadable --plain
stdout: 903.71 kWh
